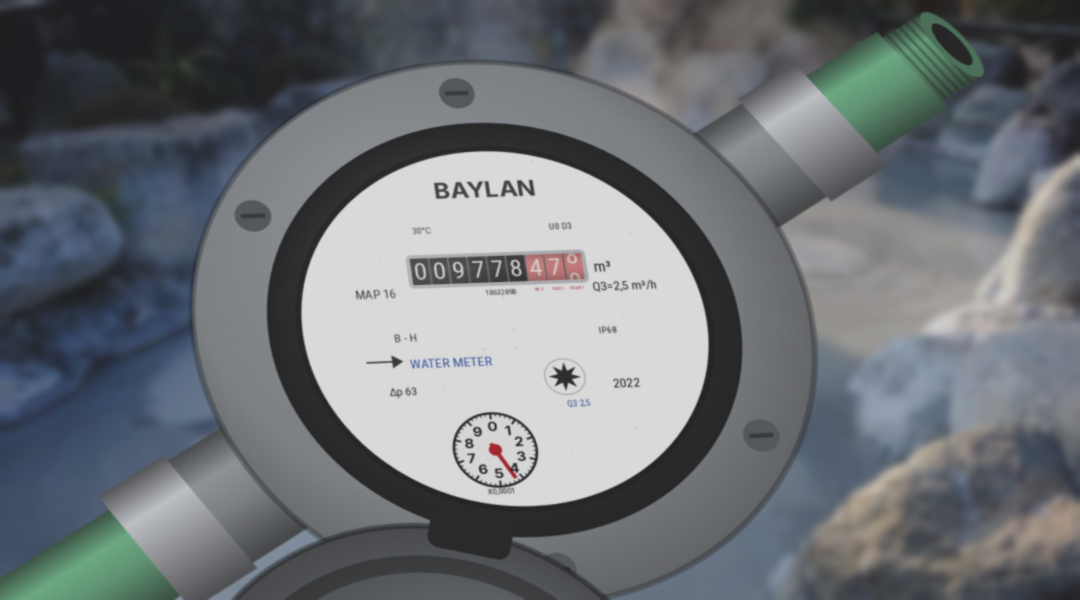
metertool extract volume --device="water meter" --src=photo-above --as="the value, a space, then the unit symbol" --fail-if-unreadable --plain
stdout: 9778.4784 m³
